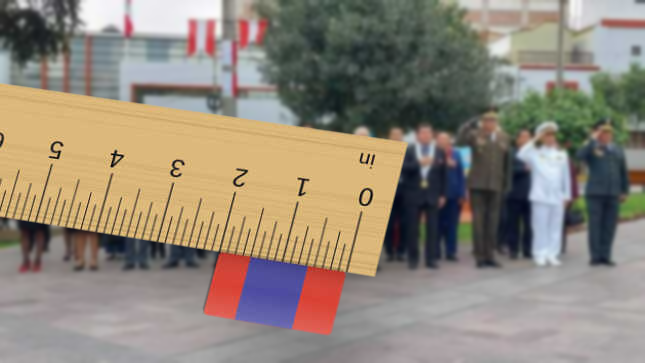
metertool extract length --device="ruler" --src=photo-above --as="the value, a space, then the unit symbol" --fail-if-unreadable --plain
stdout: 2 in
